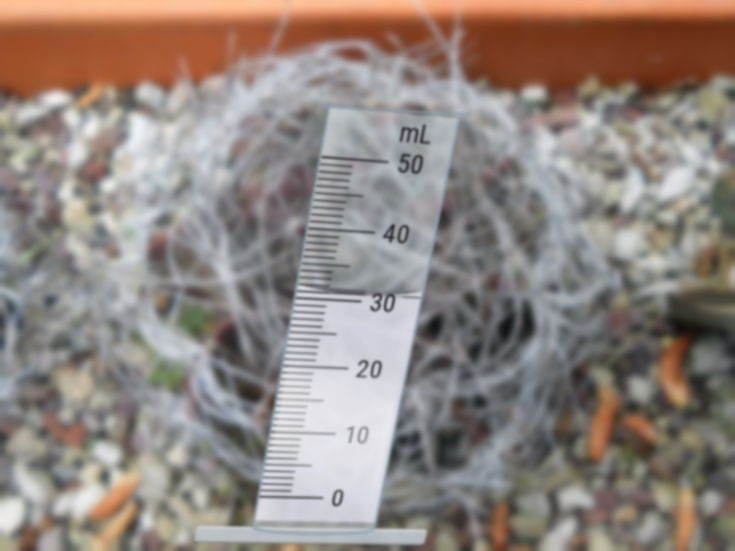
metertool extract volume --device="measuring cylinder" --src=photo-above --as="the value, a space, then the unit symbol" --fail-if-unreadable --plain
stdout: 31 mL
